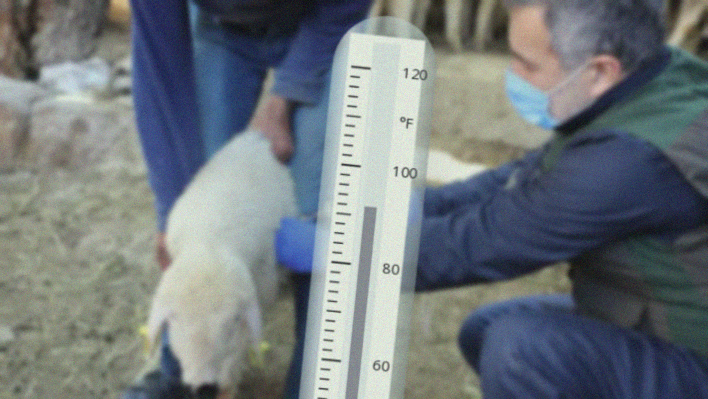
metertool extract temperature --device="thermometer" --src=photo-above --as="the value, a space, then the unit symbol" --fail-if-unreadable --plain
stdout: 92 °F
